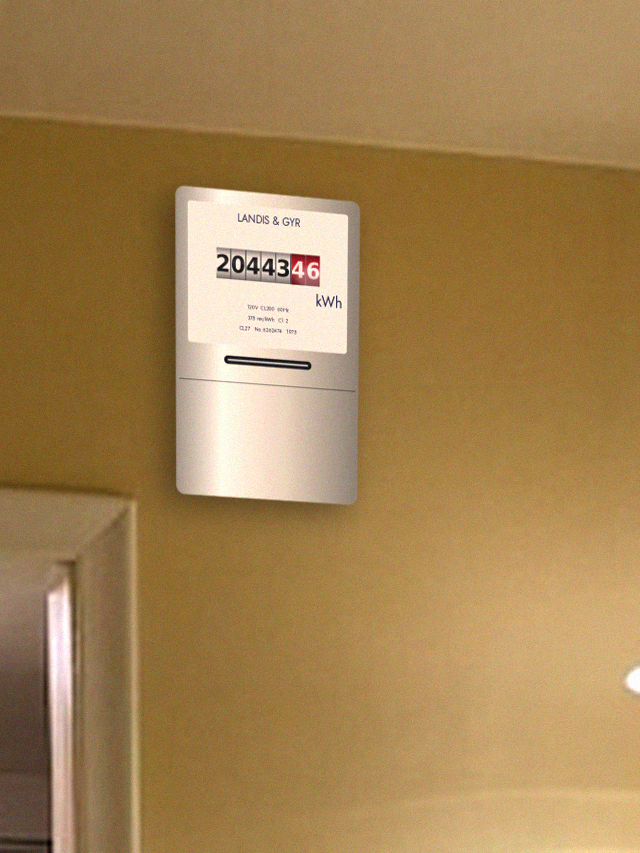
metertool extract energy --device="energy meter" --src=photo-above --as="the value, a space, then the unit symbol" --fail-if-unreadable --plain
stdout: 20443.46 kWh
